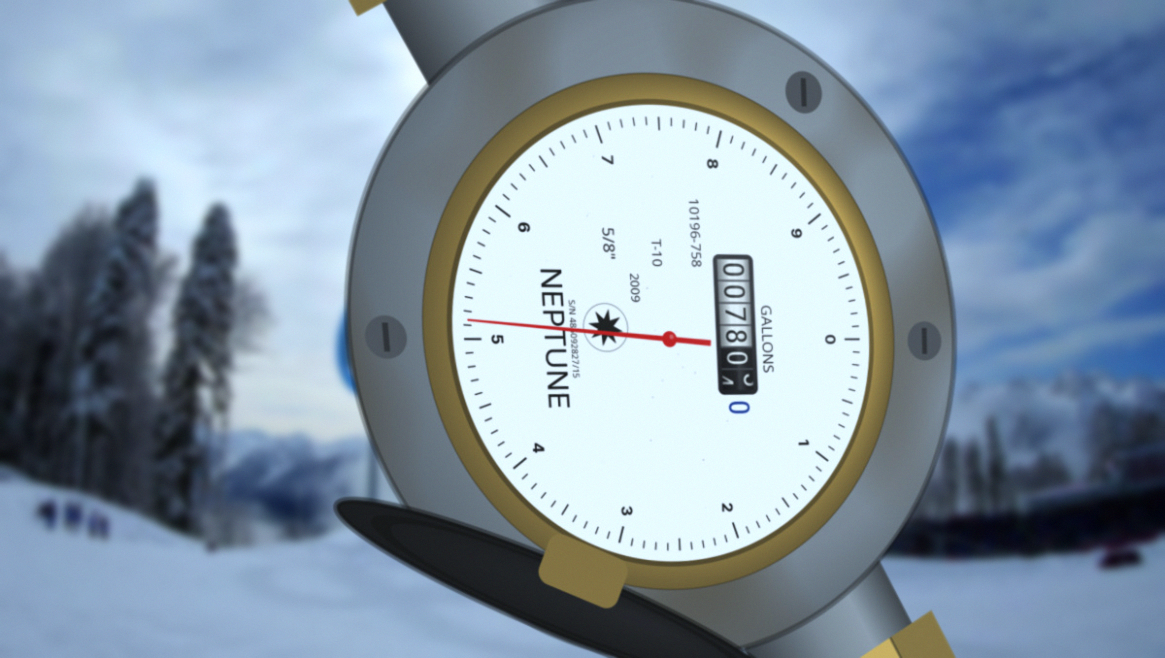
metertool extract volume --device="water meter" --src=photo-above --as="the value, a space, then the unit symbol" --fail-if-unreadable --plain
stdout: 78035.1 gal
